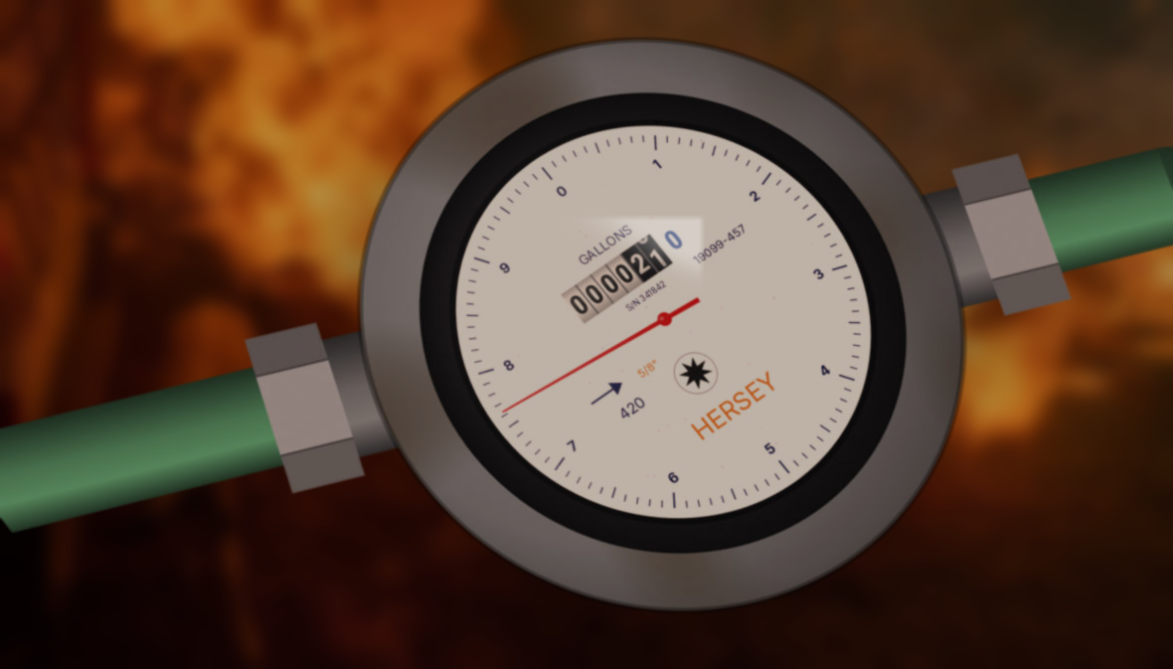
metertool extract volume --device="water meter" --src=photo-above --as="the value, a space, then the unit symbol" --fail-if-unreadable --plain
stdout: 207.6 gal
